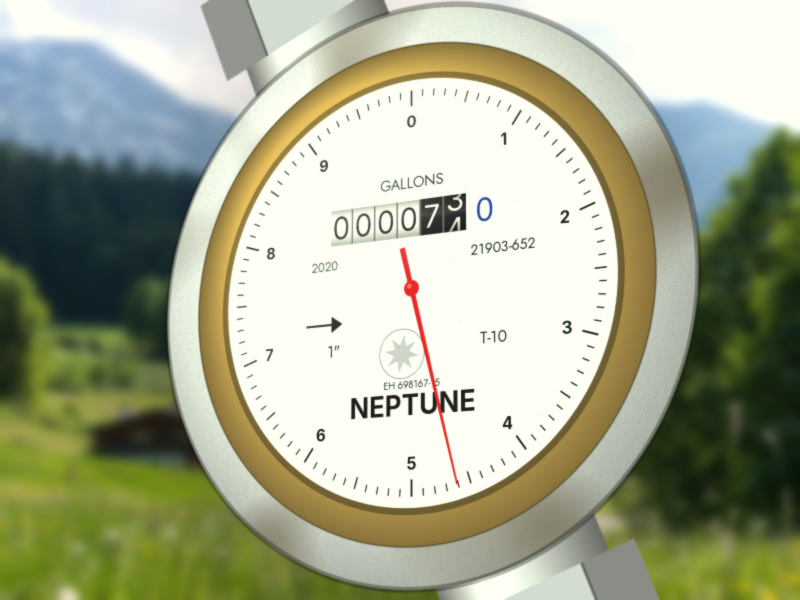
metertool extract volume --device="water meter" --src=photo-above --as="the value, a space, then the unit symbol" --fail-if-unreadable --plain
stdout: 734.6 gal
